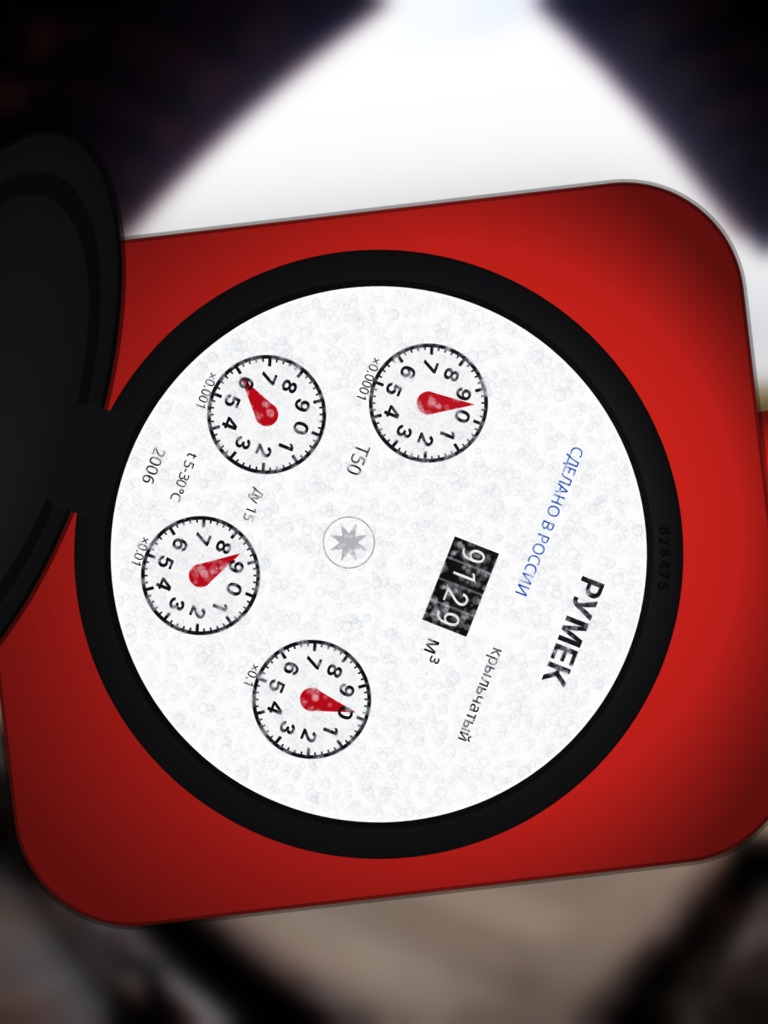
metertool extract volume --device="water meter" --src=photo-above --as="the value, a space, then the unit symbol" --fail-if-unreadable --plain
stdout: 9128.9859 m³
